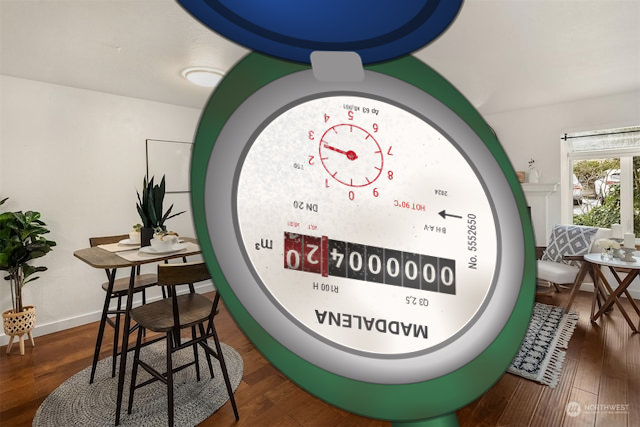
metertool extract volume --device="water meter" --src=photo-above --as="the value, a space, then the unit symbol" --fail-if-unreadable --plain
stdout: 4.202 m³
